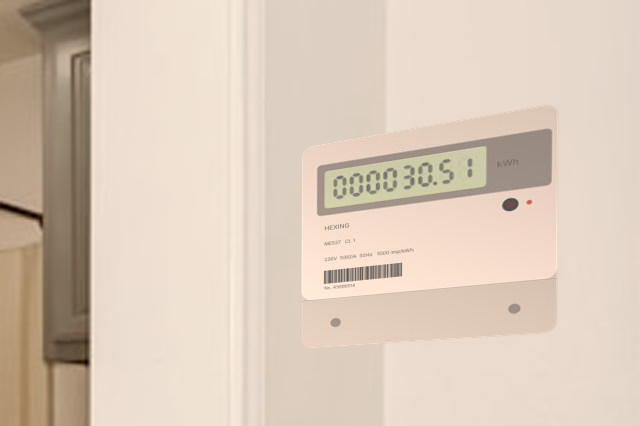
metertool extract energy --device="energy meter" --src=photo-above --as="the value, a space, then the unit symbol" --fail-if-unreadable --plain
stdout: 30.51 kWh
